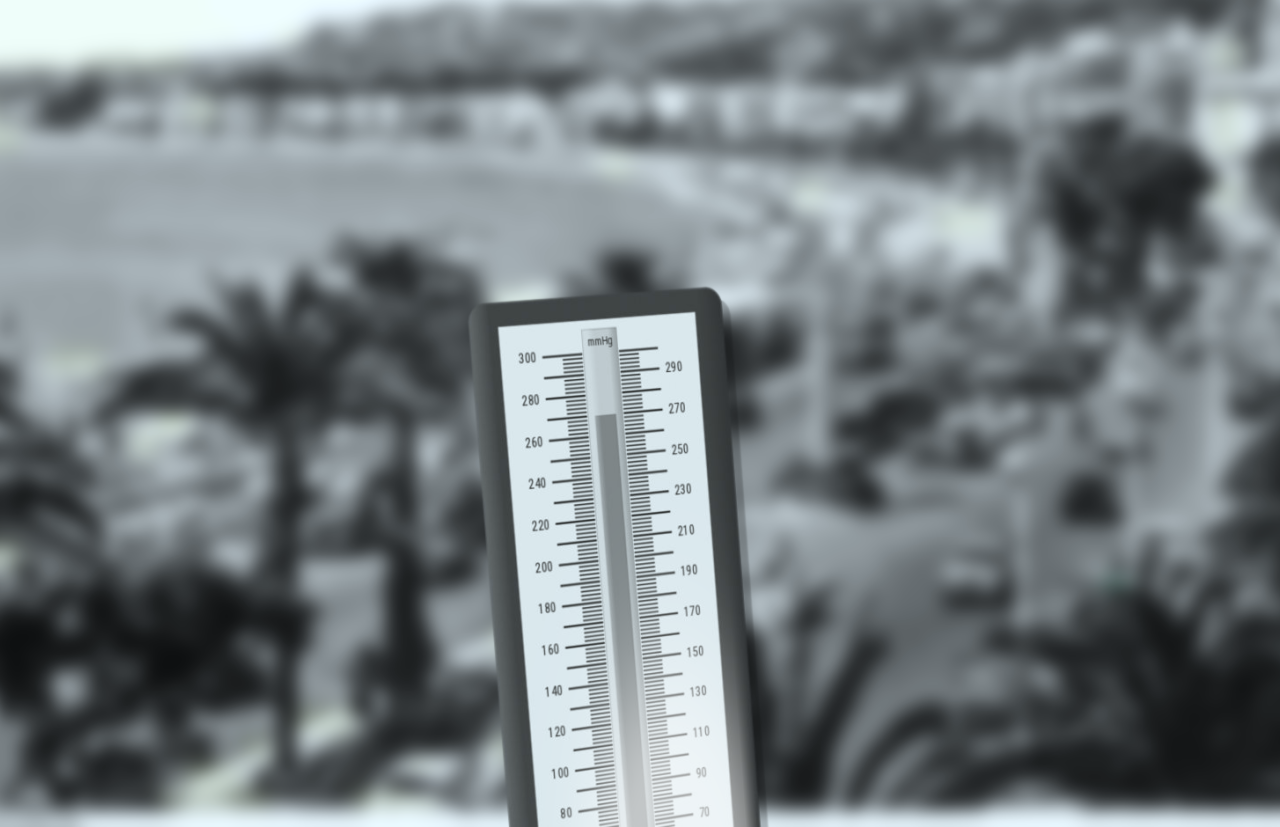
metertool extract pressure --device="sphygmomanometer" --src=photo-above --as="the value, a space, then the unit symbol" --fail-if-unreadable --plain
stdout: 270 mmHg
